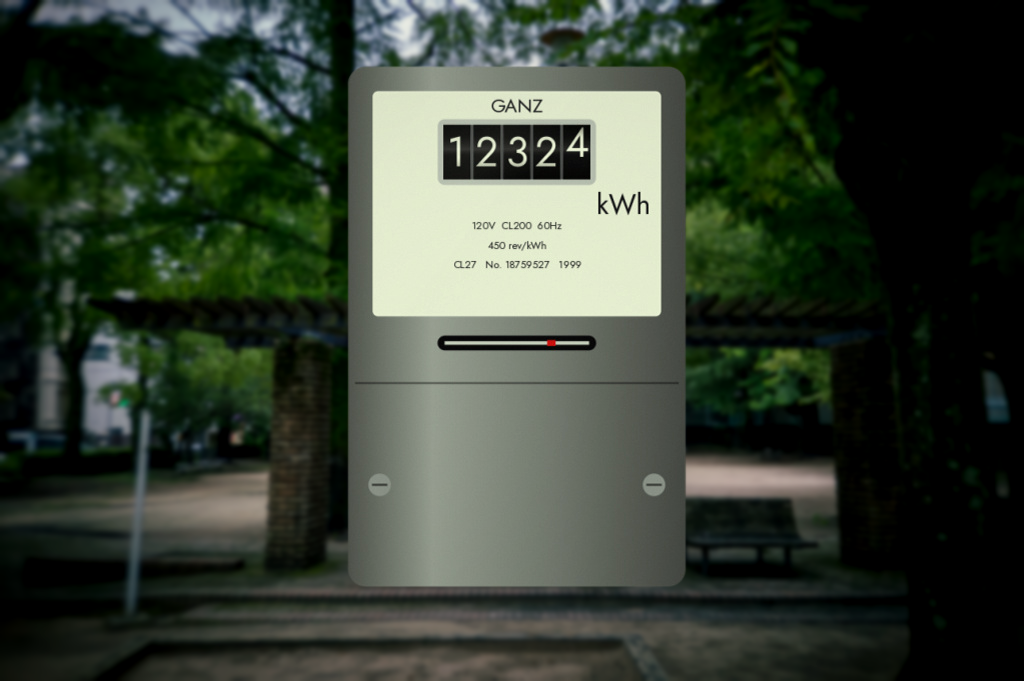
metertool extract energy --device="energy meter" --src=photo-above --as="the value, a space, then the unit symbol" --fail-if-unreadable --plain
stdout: 12324 kWh
